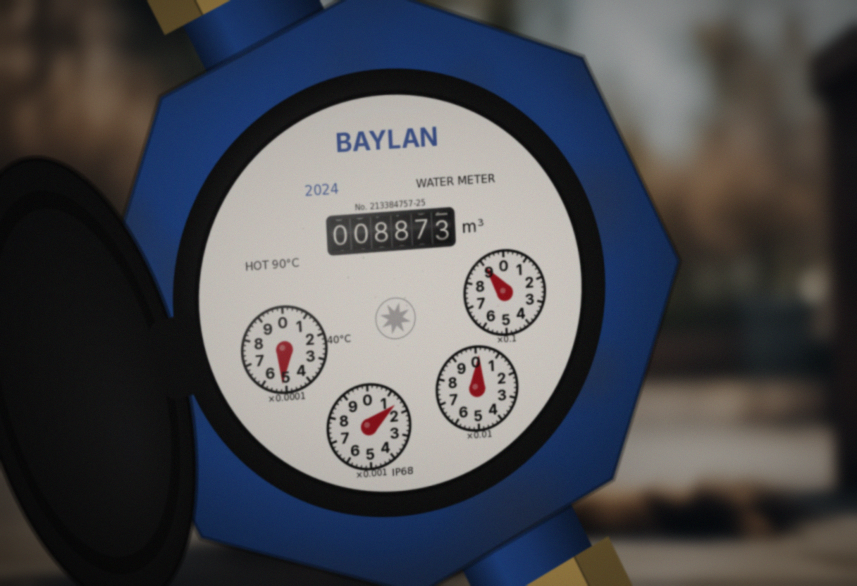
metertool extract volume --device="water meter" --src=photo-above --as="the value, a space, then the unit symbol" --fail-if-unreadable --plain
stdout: 8872.9015 m³
